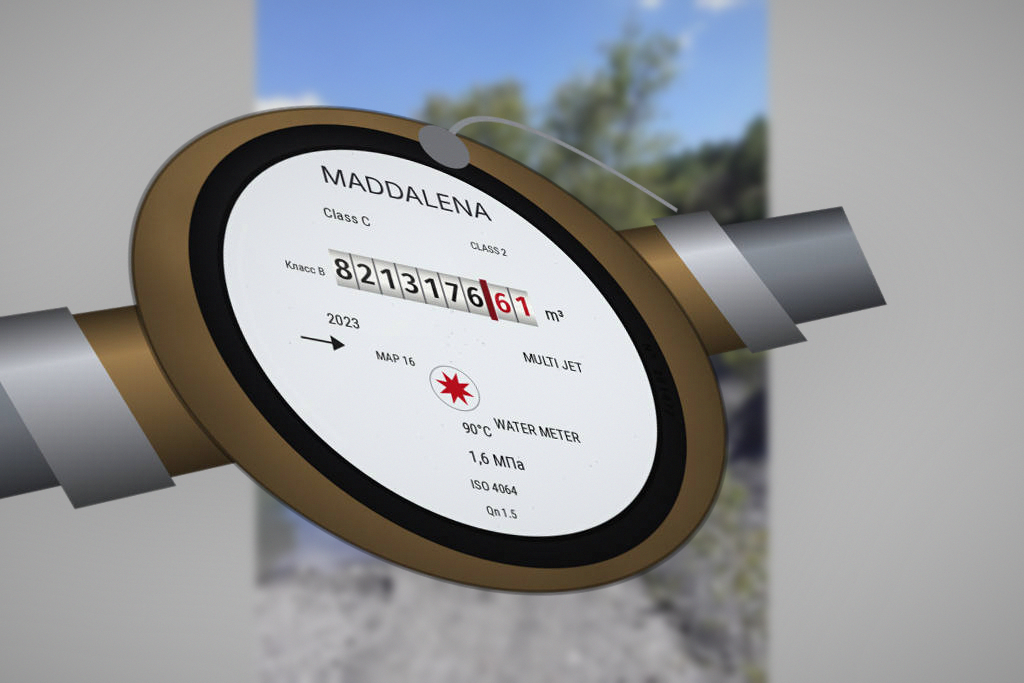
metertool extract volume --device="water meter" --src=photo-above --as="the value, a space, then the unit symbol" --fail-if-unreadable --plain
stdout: 8213176.61 m³
